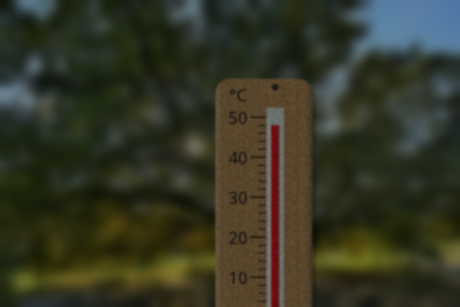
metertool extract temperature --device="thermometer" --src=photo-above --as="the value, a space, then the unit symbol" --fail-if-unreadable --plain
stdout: 48 °C
